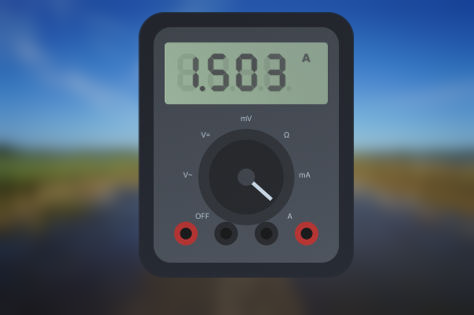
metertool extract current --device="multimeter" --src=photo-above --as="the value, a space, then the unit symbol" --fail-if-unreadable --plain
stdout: 1.503 A
